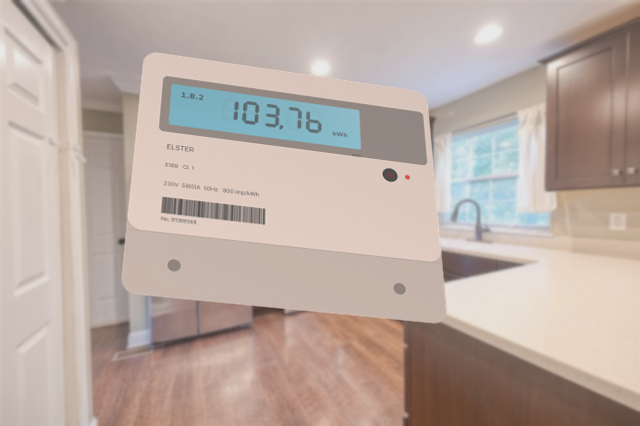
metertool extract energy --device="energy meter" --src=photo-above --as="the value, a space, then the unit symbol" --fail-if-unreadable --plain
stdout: 103.76 kWh
